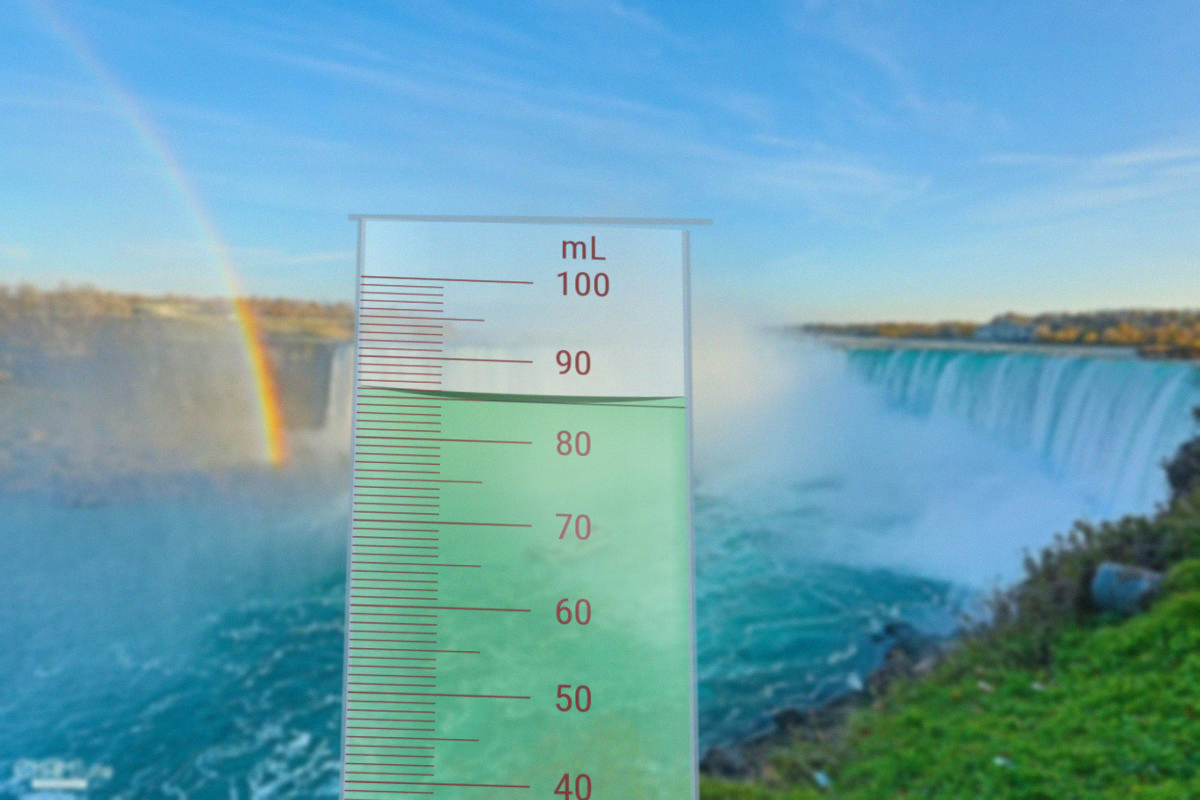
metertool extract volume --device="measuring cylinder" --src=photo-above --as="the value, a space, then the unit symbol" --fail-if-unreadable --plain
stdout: 85 mL
